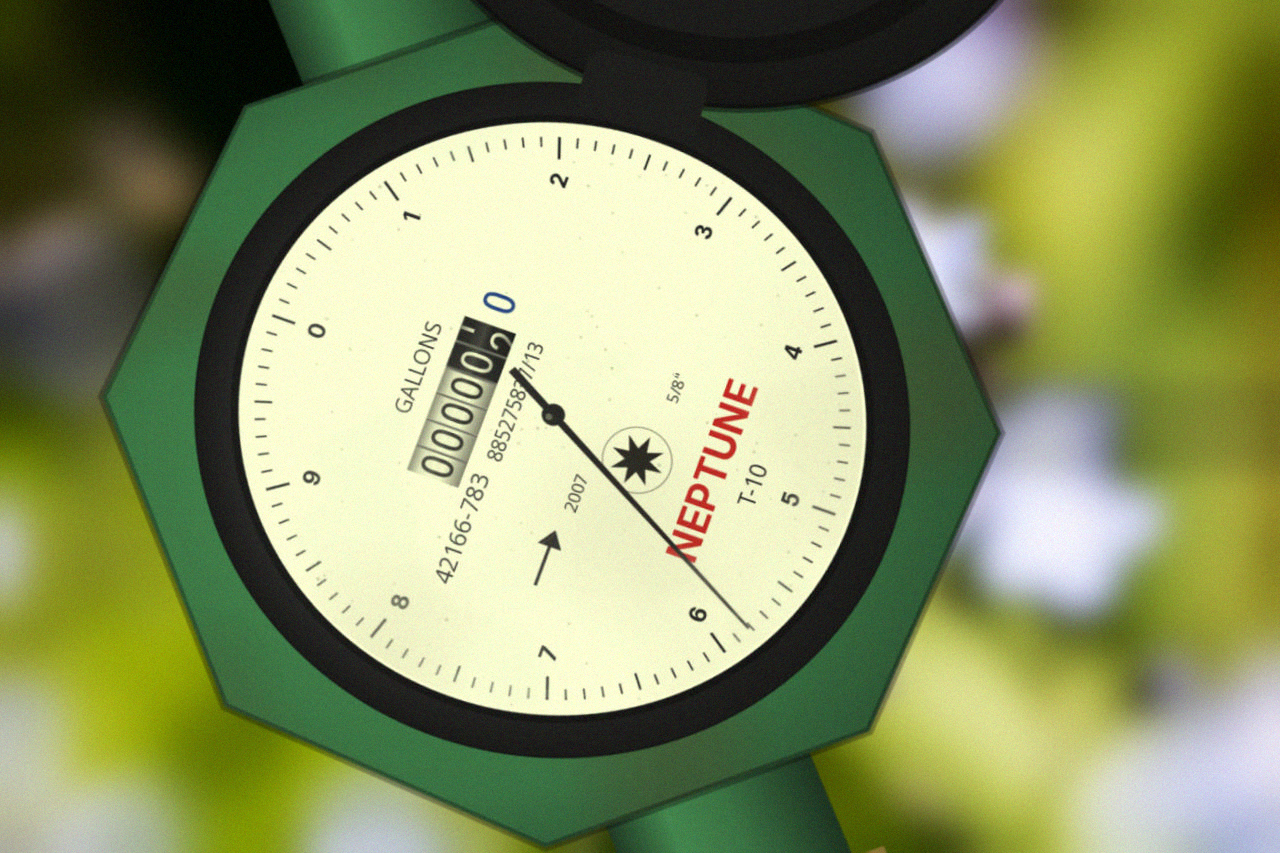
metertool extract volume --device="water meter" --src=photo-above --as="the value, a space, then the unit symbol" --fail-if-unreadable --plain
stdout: 15.8 gal
